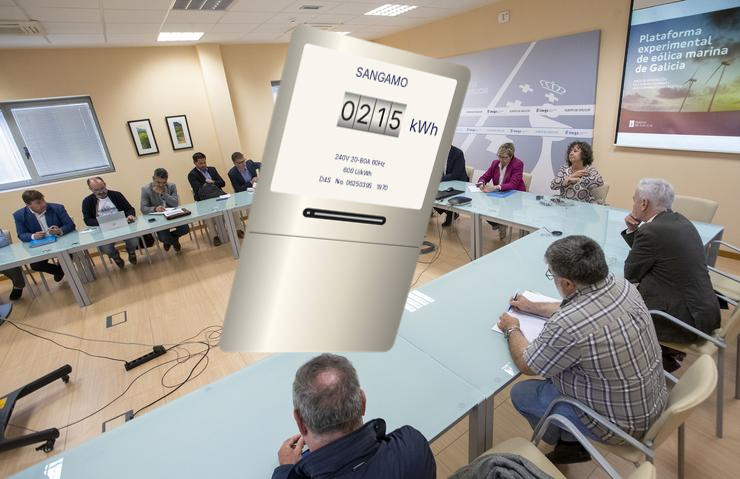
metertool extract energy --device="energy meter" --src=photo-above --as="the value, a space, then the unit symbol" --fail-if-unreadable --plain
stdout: 215 kWh
